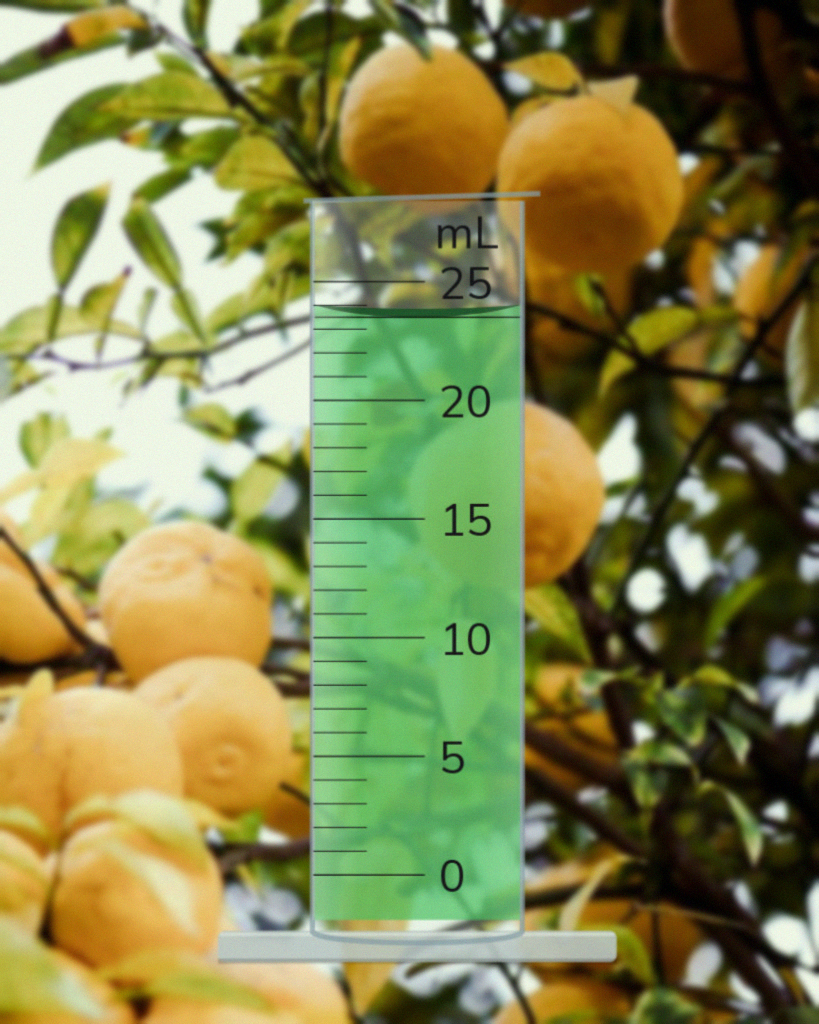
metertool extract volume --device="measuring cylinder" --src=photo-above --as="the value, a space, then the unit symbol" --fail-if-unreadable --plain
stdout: 23.5 mL
